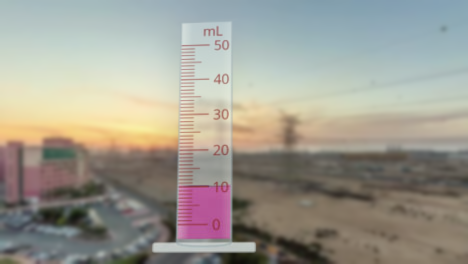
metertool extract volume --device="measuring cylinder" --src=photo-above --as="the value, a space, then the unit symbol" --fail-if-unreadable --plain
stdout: 10 mL
